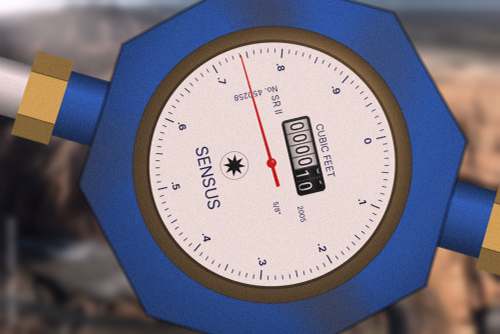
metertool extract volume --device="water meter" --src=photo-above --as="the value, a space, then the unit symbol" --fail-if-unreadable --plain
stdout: 9.74 ft³
